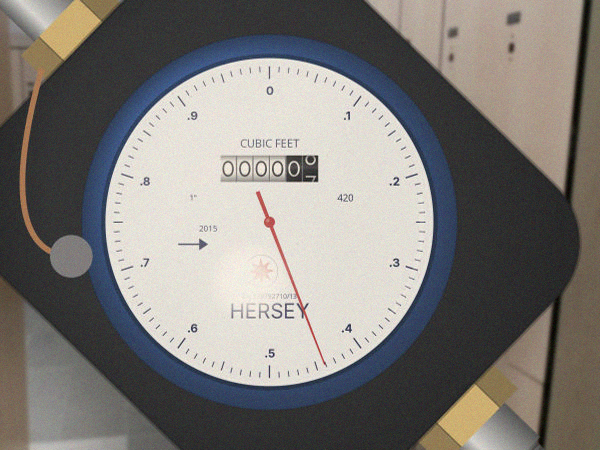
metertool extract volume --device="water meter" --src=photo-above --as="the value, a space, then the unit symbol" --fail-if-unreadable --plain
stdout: 6.44 ft³
